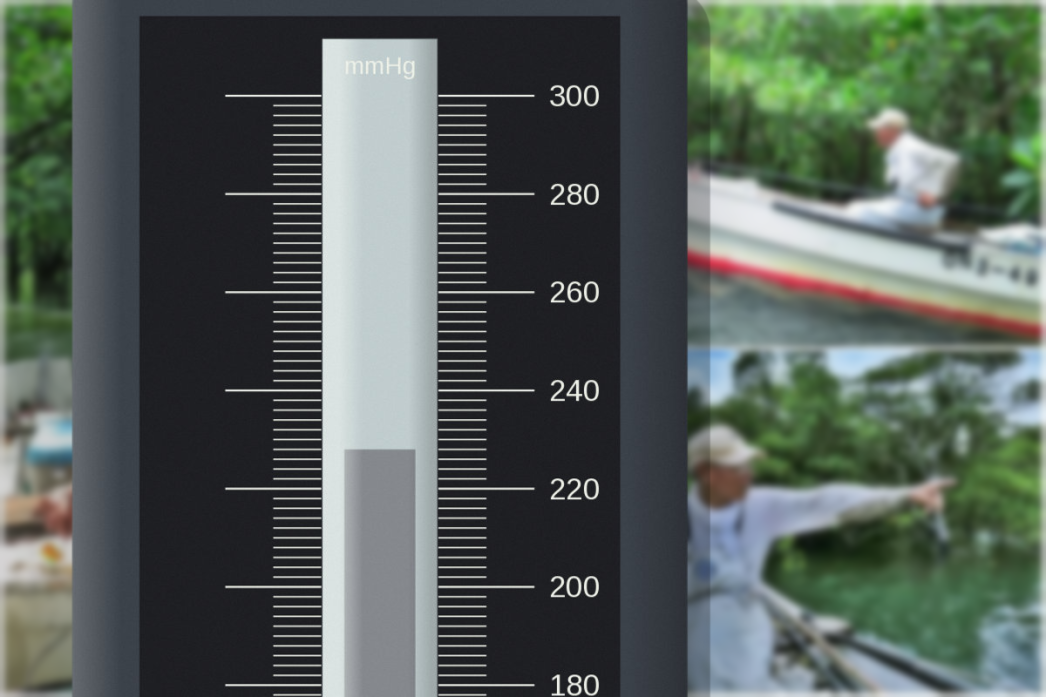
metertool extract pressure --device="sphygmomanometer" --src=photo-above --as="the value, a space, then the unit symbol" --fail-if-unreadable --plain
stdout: 228 mmHg
